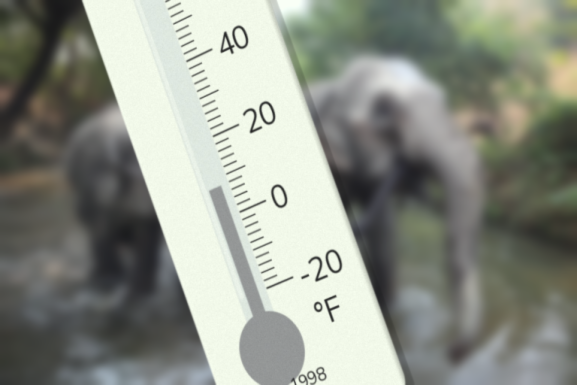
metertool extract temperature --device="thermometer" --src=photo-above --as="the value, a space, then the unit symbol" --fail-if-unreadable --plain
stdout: 8 °F
